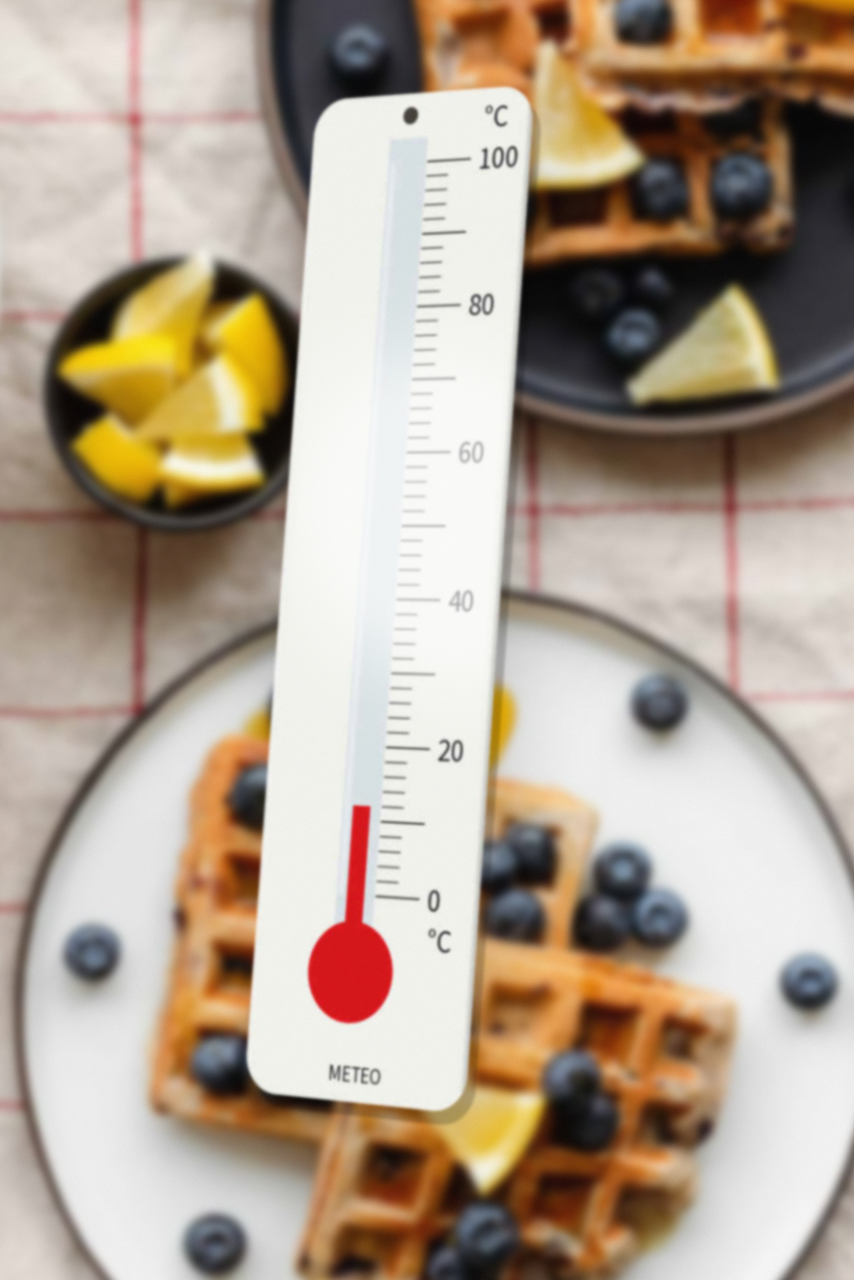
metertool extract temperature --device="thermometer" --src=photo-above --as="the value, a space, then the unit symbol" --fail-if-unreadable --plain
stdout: 12 °C
